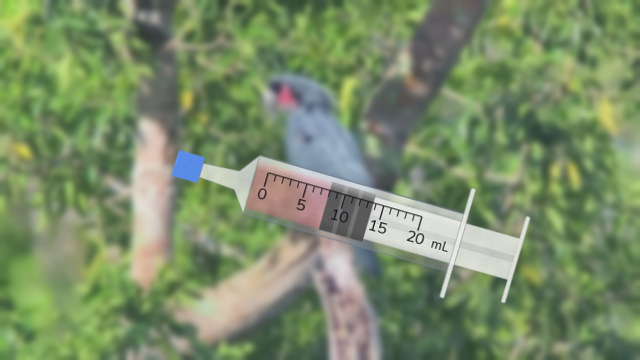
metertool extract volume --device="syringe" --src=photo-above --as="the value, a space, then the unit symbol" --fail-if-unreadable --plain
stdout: 8 mL
